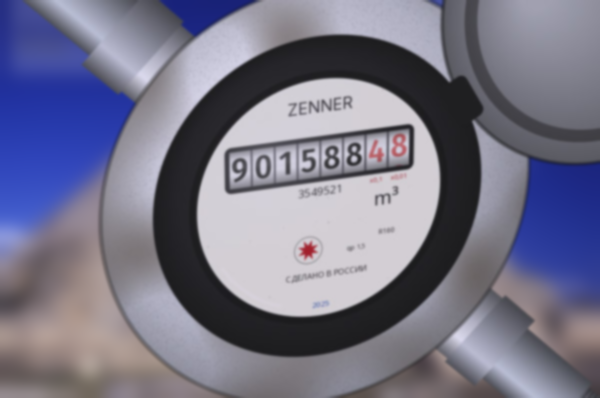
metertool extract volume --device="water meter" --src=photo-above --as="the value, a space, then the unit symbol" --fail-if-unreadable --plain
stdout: 901588.48 m³
